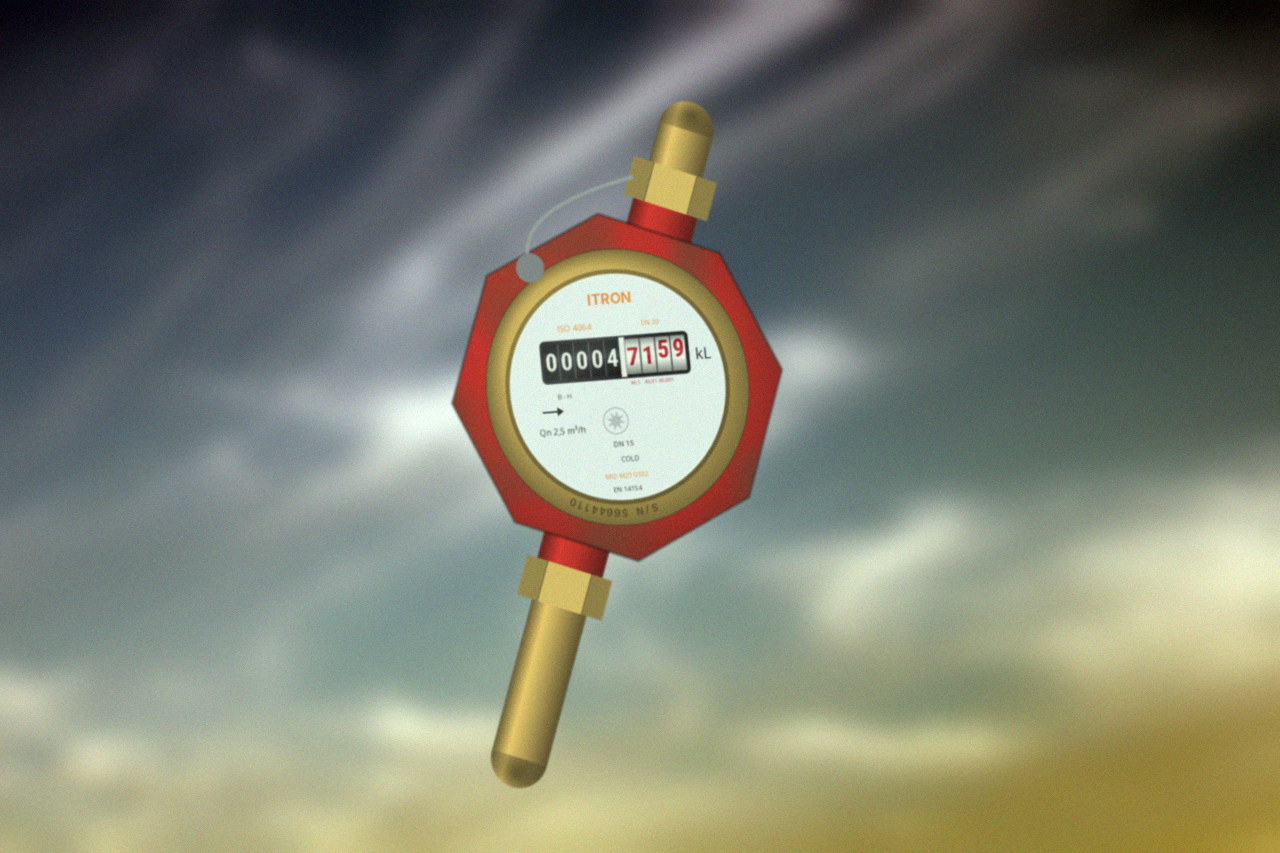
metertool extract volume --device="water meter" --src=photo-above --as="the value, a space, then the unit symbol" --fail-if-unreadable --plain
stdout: 4.7159 kL
